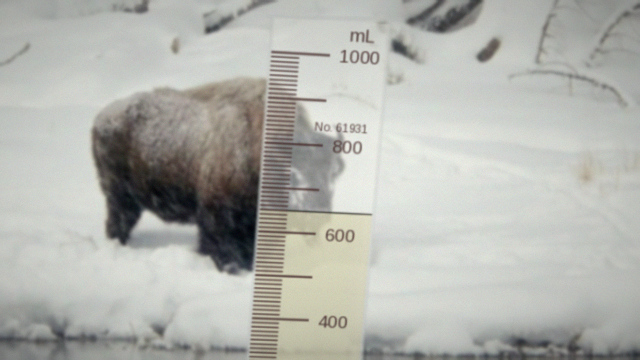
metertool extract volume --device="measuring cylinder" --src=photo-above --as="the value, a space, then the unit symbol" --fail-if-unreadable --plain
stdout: 650 mL
